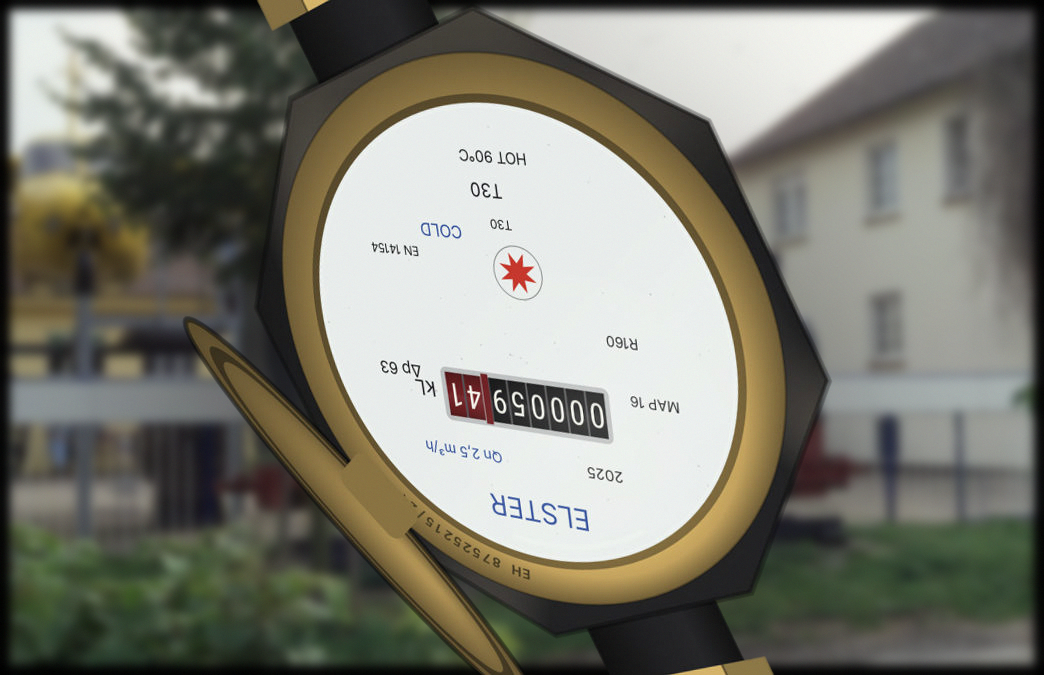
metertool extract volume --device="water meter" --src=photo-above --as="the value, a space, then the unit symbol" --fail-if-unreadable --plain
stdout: 59.41 kL
